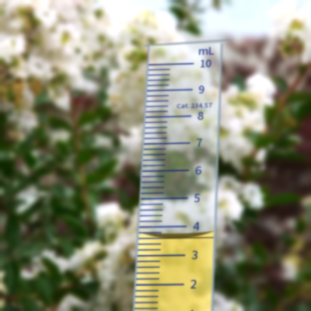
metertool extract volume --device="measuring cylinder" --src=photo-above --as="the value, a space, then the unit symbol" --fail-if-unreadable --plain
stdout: 3.6 mL
